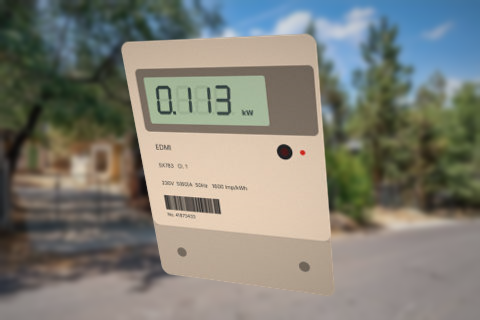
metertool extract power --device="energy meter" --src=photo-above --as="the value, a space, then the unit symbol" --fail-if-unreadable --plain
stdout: 0.113 kW
